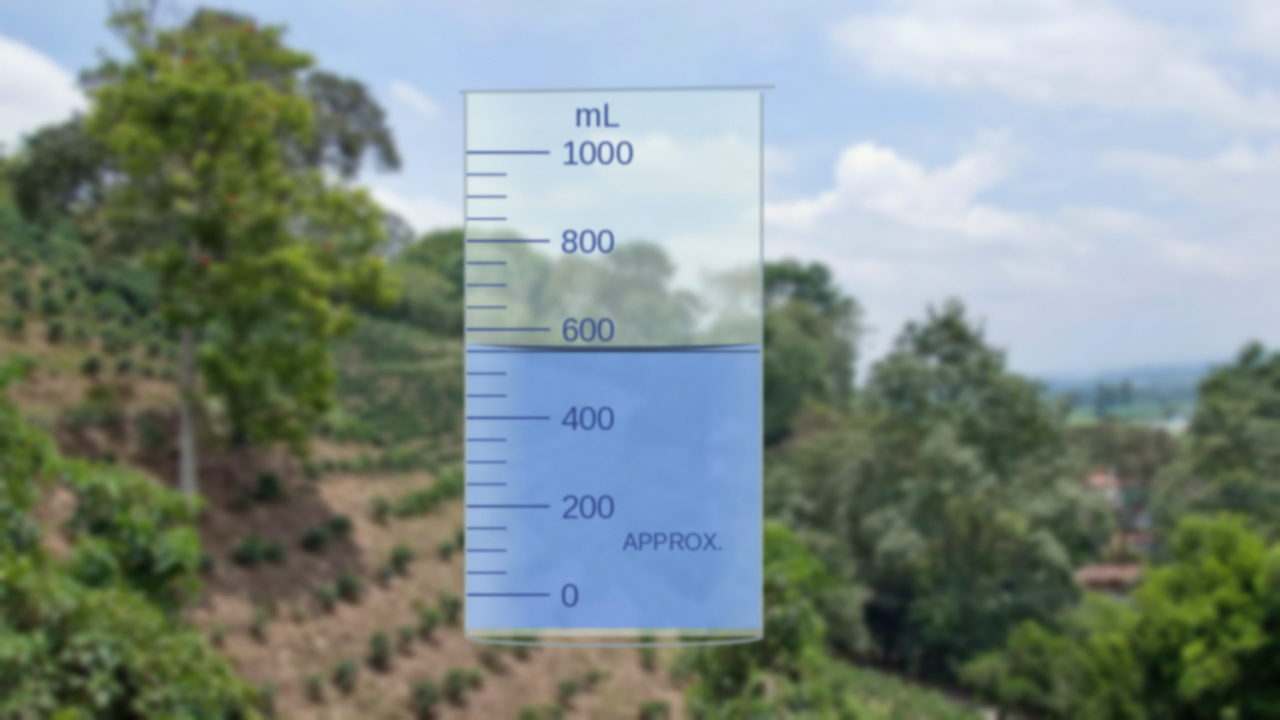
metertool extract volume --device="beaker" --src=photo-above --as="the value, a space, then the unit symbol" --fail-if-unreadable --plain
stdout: 550 mL
